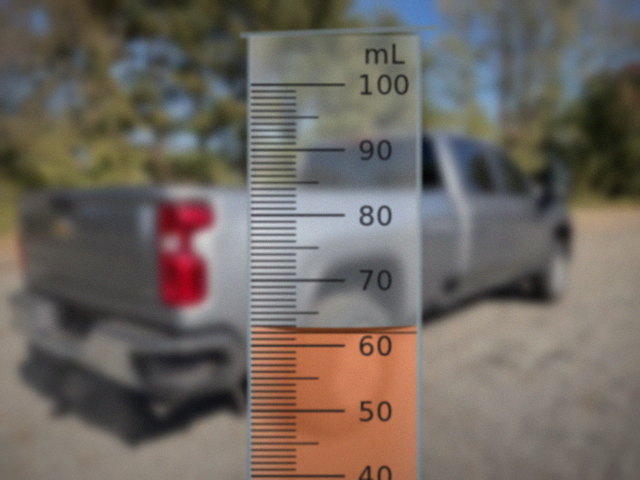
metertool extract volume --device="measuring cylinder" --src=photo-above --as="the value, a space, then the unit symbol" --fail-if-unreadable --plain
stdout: 62 mL
